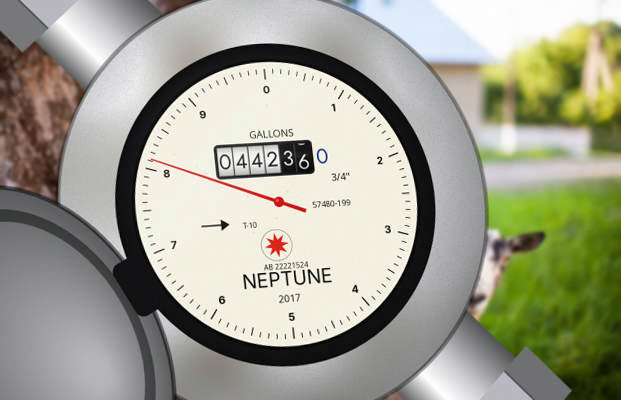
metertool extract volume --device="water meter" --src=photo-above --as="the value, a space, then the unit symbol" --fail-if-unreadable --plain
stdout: 442358.1 gal
